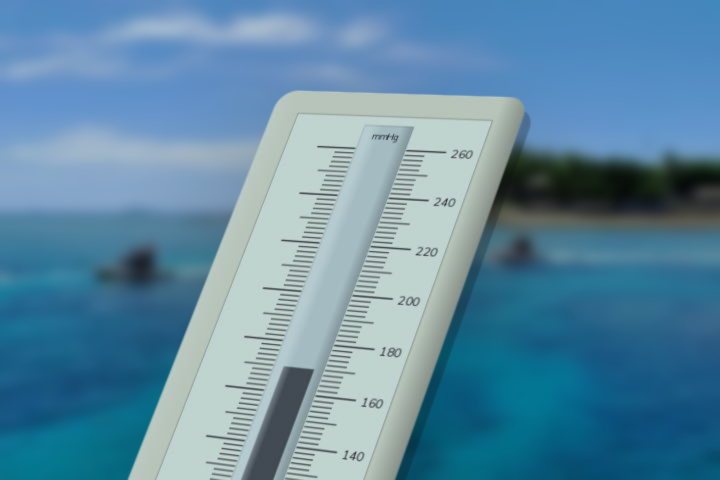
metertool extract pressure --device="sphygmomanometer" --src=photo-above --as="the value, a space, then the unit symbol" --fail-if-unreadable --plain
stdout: 170 mmHg
